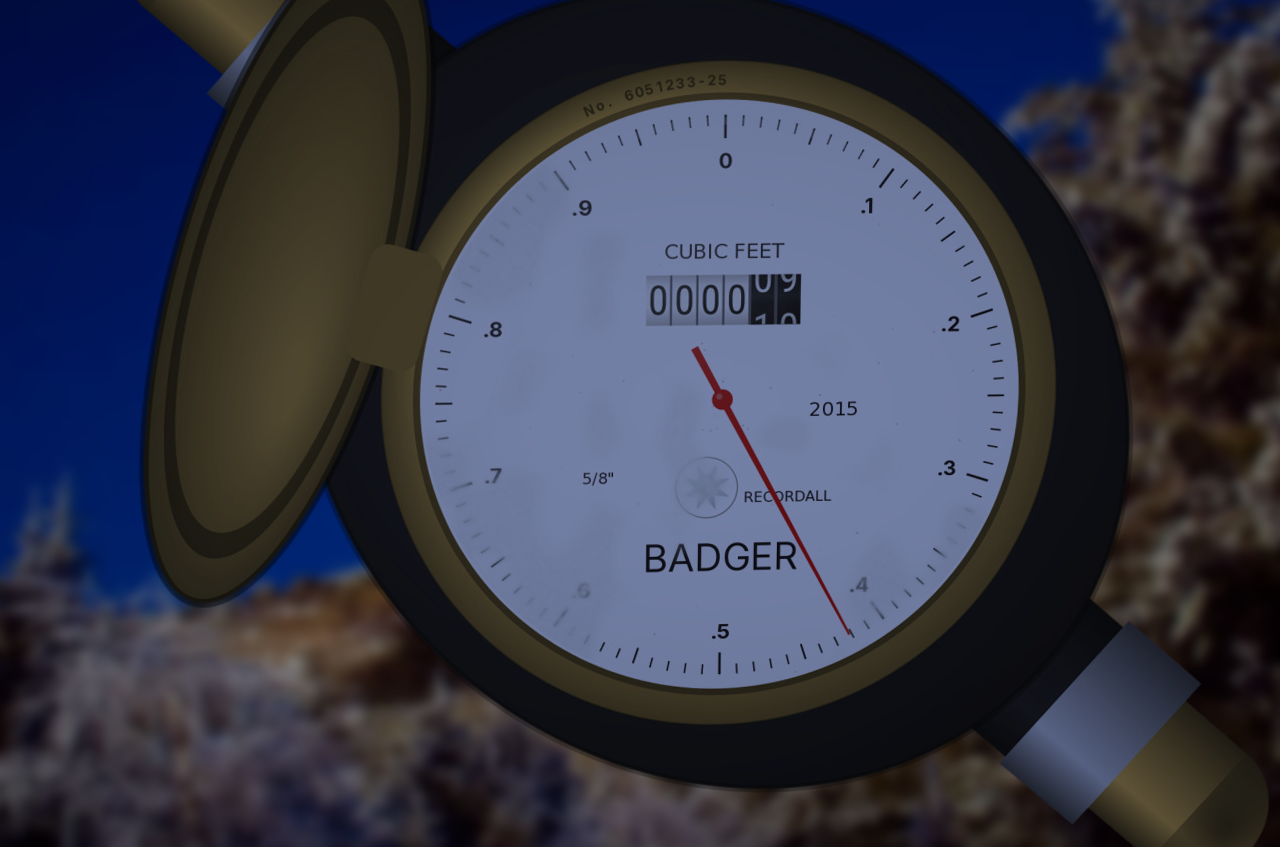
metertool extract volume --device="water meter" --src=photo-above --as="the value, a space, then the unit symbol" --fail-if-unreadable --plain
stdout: 9.42 ft³
